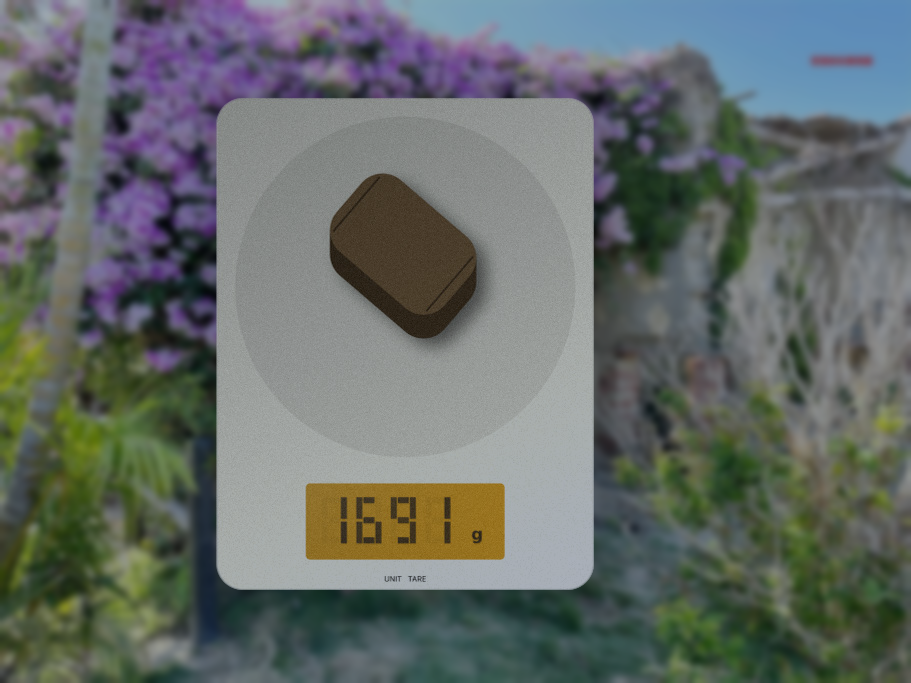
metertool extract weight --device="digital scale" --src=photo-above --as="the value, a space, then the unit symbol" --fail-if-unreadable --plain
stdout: 1691 g
